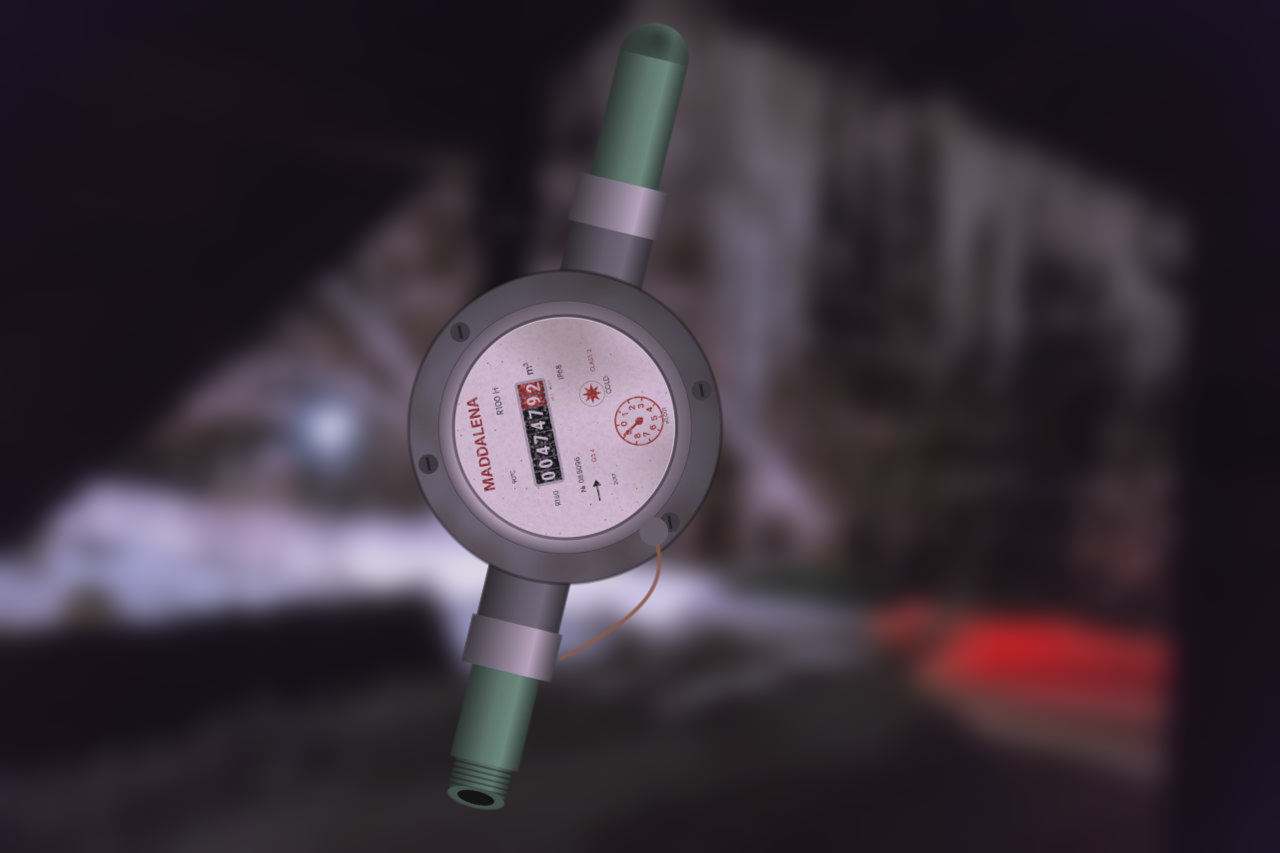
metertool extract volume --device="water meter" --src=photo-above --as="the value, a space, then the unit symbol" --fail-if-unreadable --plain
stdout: 4747.919 m³
